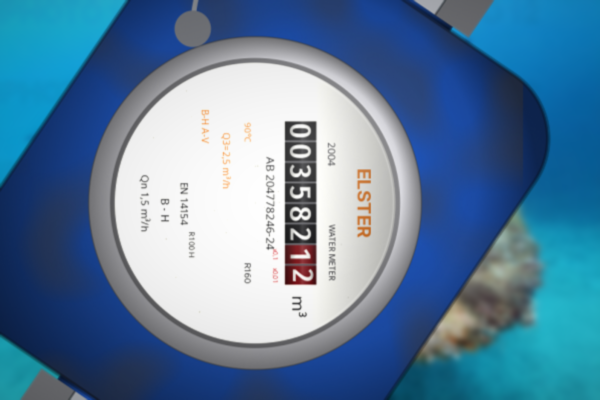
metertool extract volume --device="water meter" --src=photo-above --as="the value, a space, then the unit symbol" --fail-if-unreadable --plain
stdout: 3582.12 m³
